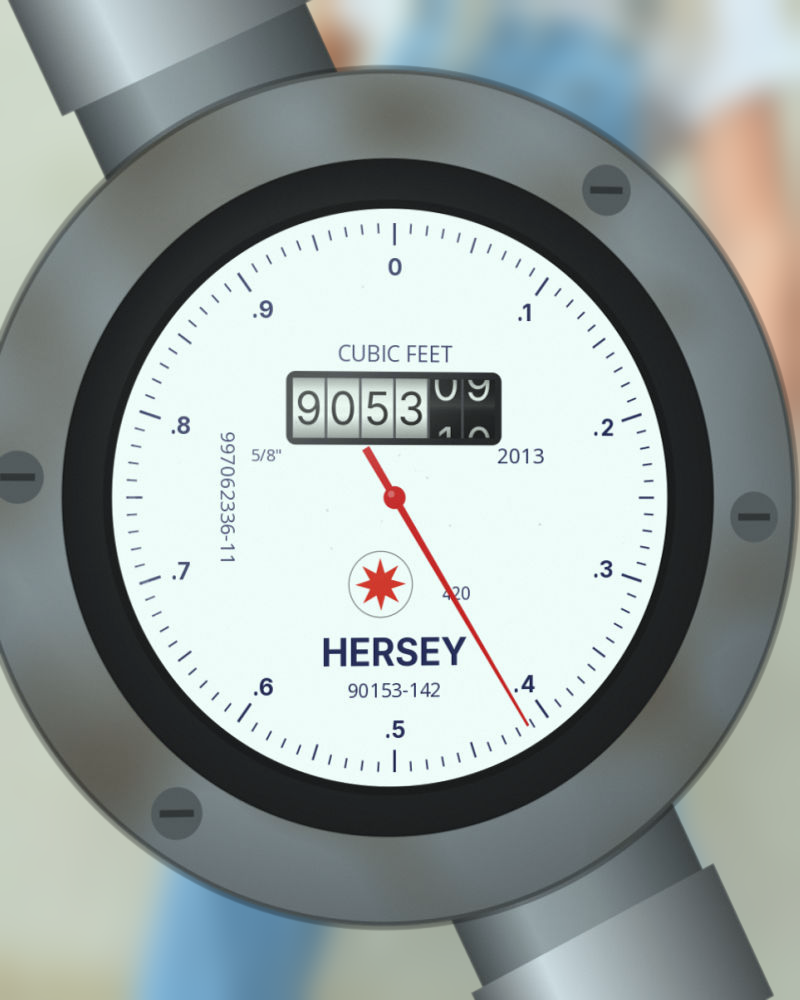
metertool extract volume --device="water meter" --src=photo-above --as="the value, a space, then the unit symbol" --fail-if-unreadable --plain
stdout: 905309.41 ft³
